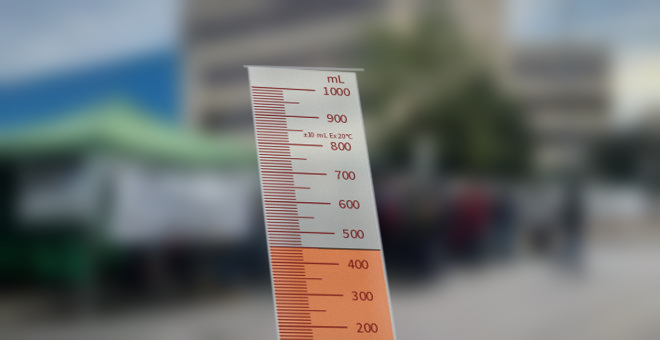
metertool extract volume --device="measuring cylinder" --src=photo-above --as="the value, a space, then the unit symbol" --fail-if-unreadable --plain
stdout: 450 mL
